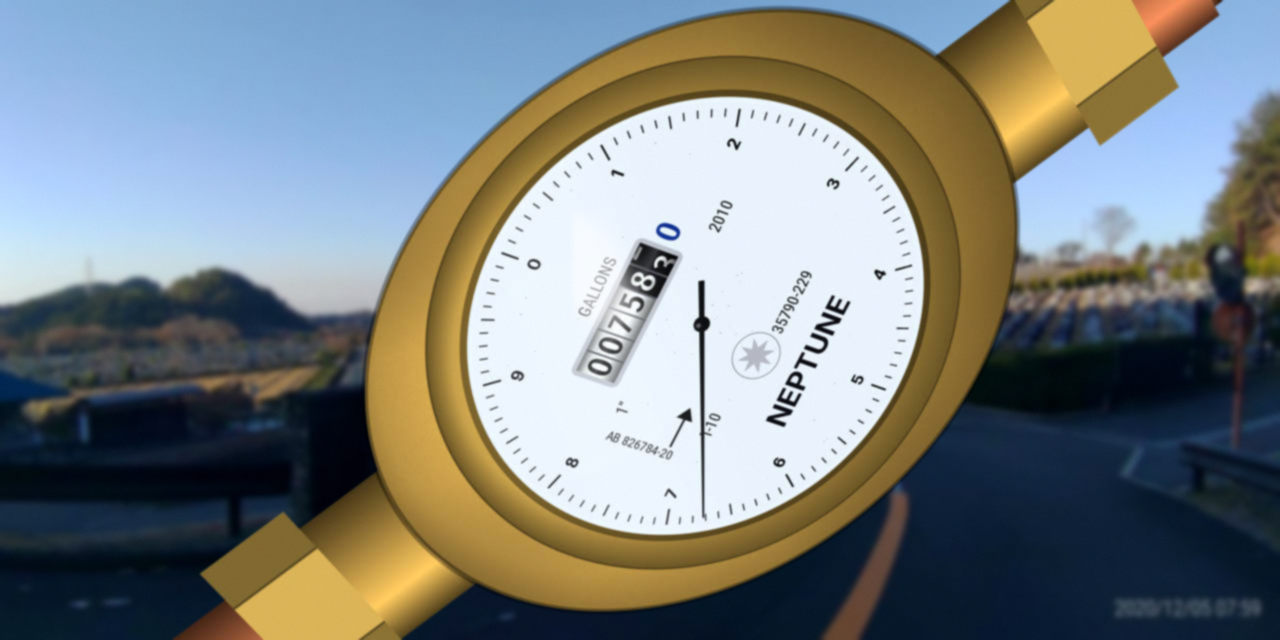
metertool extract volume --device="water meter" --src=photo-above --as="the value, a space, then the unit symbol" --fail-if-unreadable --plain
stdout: 75826.7 gal
